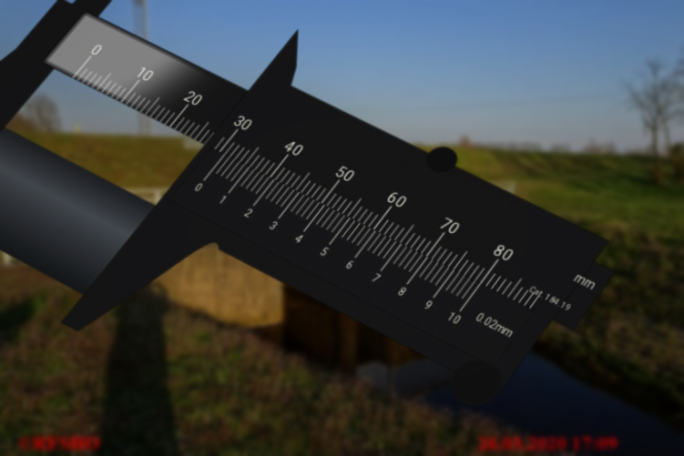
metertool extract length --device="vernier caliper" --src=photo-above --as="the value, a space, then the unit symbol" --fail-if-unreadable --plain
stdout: 31.0 mm
